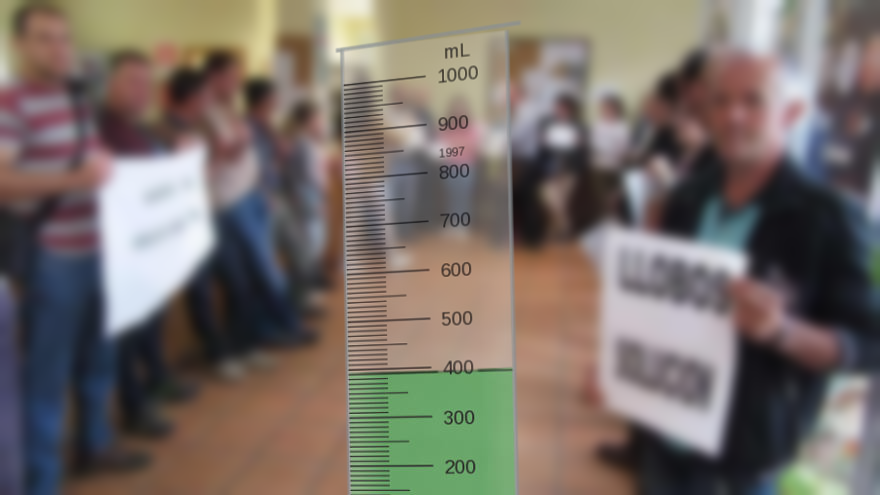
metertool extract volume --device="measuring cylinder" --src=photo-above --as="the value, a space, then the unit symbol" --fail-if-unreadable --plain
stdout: 390 mL
